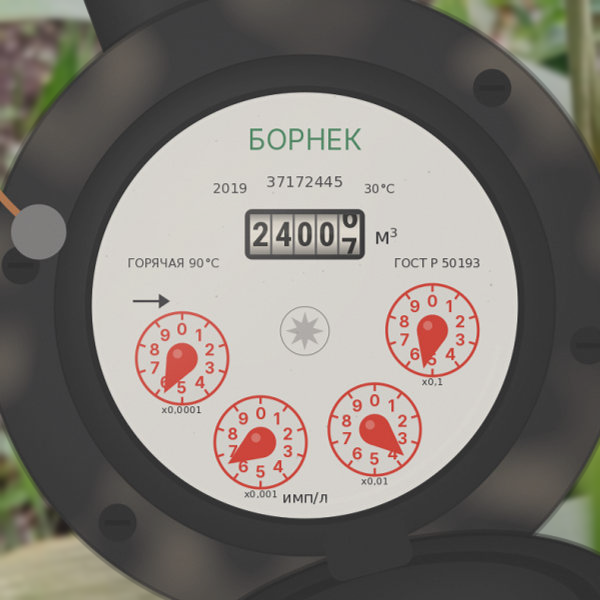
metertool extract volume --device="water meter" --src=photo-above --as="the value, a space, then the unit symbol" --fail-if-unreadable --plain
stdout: 24006.5365 m³
